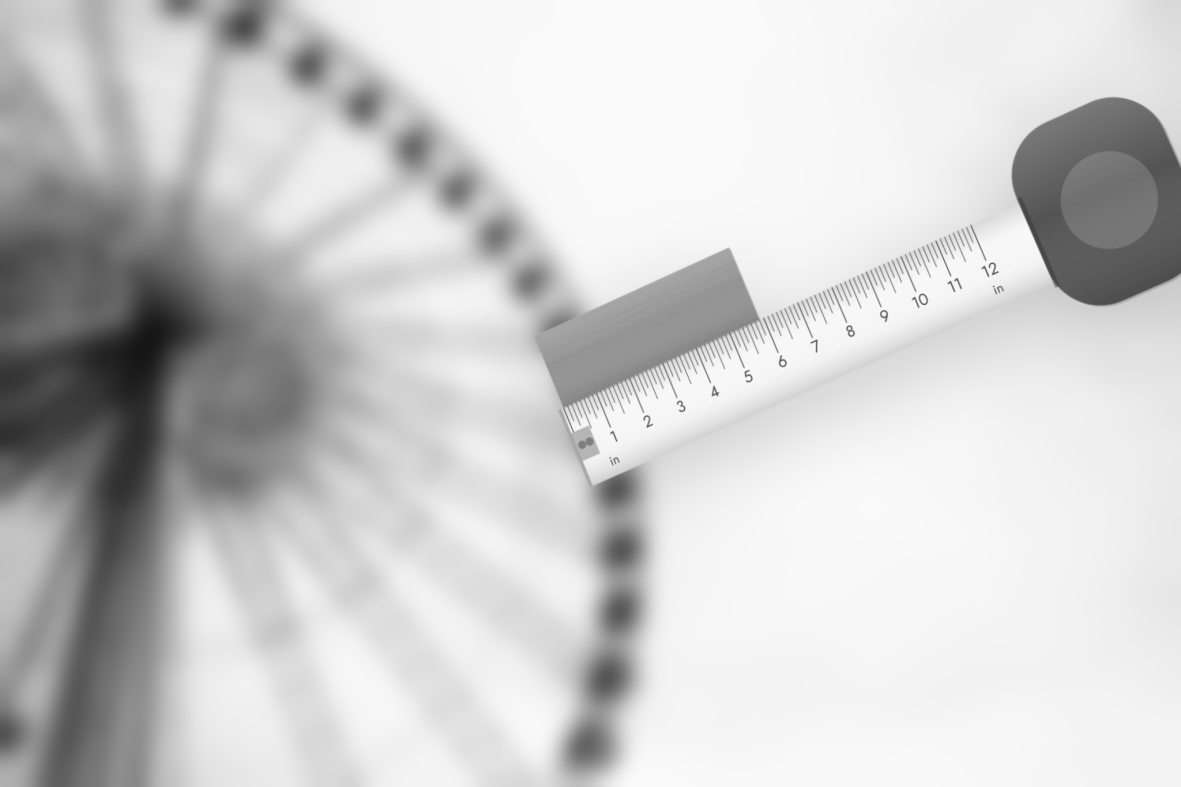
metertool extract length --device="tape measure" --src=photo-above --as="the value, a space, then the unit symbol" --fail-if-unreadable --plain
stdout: 5.875 in
